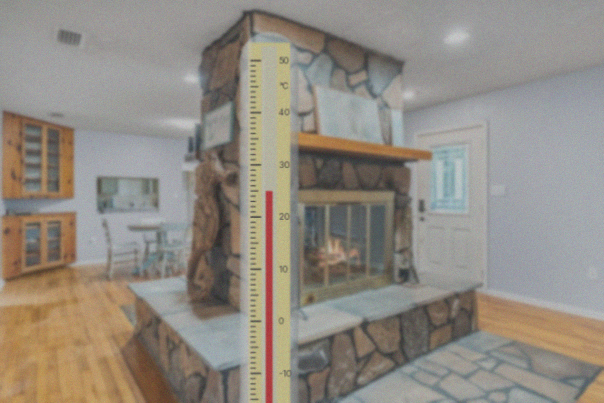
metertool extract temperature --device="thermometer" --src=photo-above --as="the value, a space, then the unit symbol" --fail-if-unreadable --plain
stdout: 25 °C
